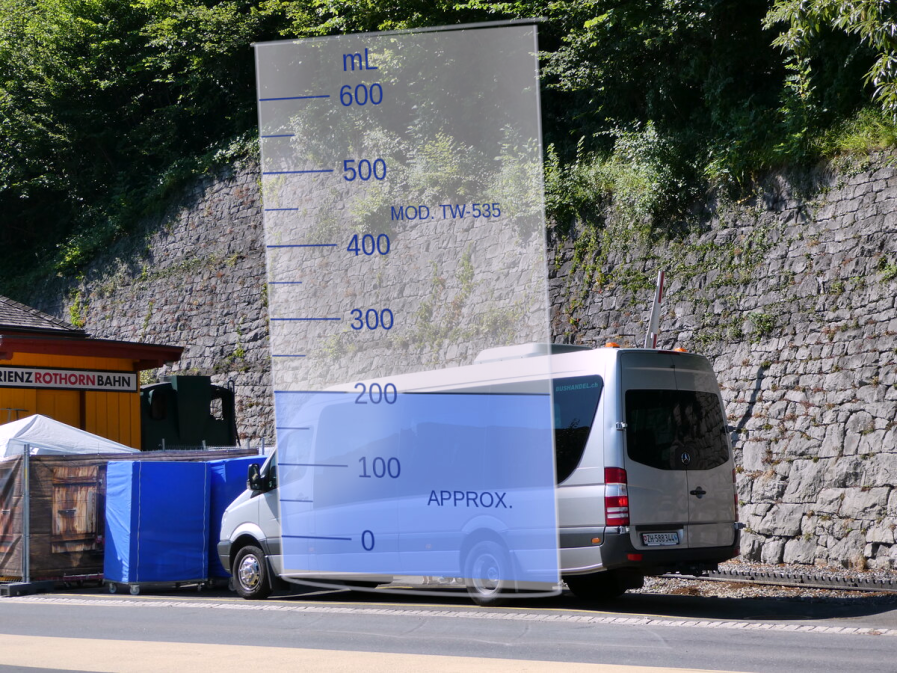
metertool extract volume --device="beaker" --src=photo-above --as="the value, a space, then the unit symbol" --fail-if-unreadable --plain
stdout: 200 mL
